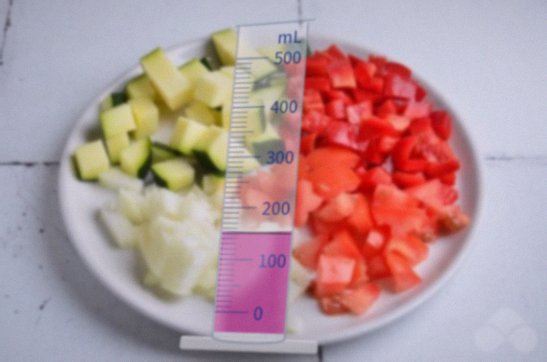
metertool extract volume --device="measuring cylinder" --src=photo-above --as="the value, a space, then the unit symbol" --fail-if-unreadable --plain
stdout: 150 mL
